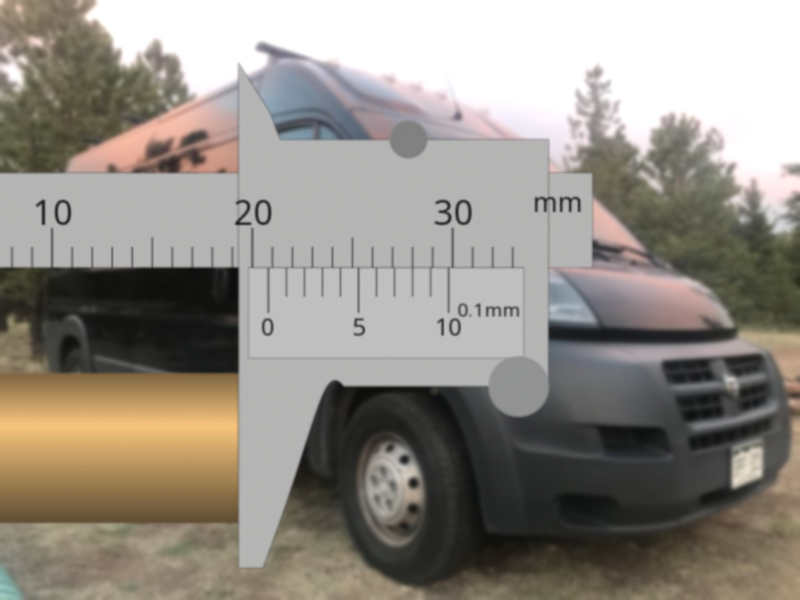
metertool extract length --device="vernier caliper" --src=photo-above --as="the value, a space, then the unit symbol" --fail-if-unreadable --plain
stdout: 20.8 mm
